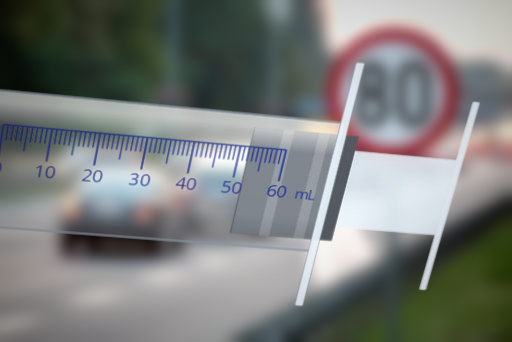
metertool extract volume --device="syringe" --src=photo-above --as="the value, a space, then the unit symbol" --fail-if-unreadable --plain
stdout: 52 mL
